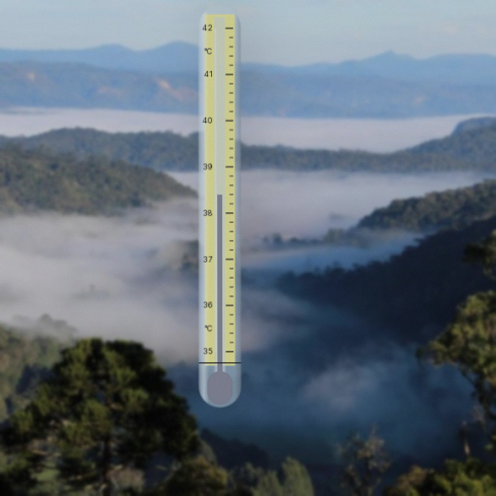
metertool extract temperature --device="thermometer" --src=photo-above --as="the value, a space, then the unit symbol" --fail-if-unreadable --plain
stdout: 38.4 °C
